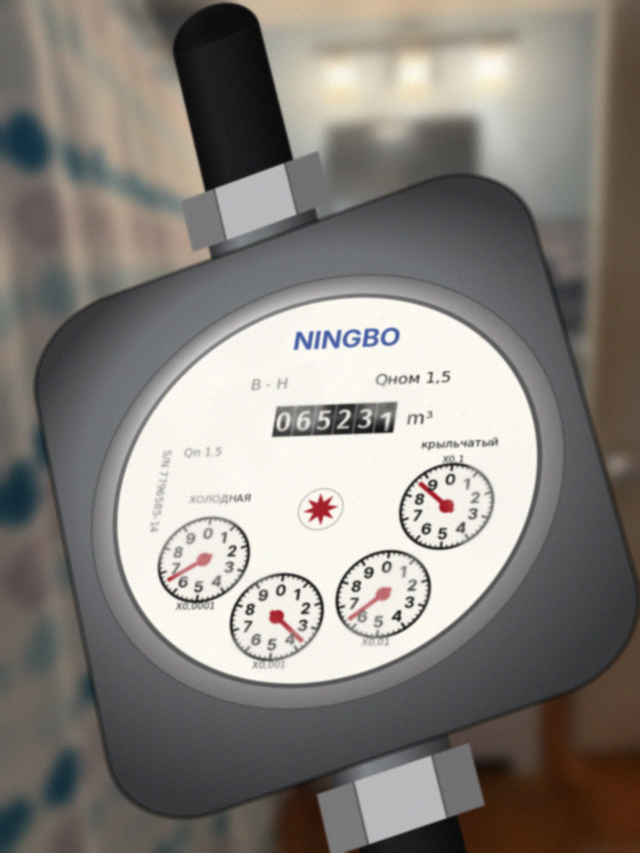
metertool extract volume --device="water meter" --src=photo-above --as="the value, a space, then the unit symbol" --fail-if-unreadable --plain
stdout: 65230.8636 m³
